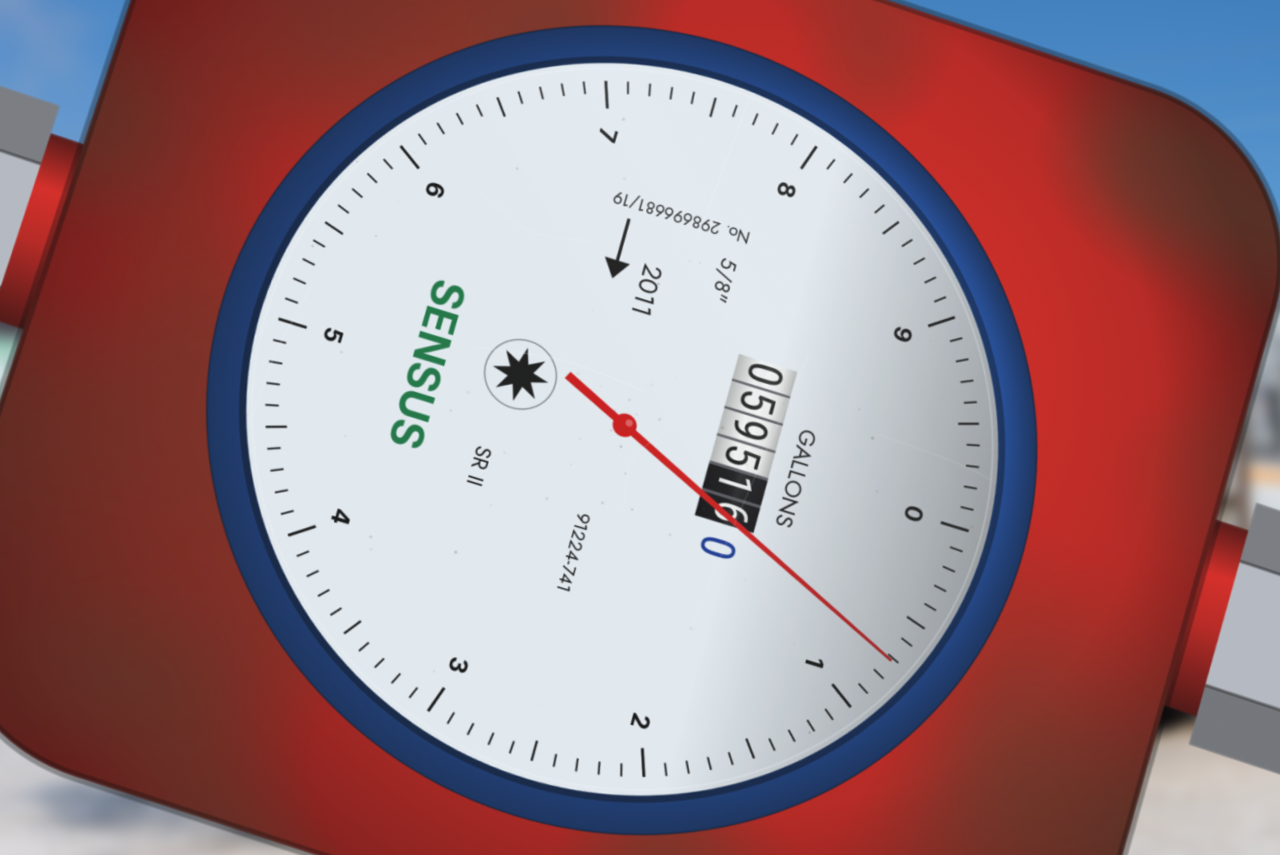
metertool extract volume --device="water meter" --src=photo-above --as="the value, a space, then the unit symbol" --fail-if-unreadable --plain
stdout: 595160.7 gal
